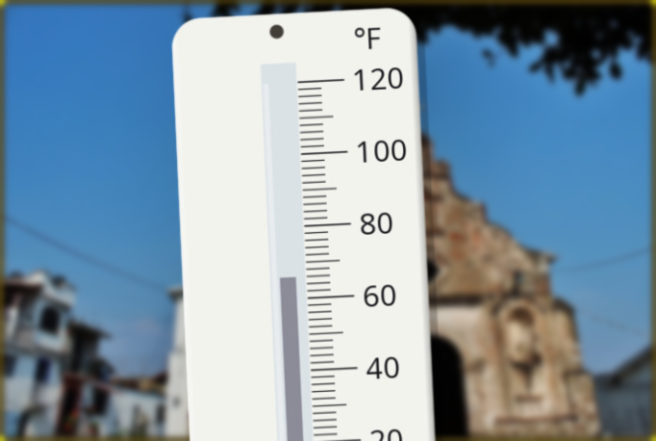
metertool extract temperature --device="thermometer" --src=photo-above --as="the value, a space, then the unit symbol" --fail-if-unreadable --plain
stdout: 66 °F
